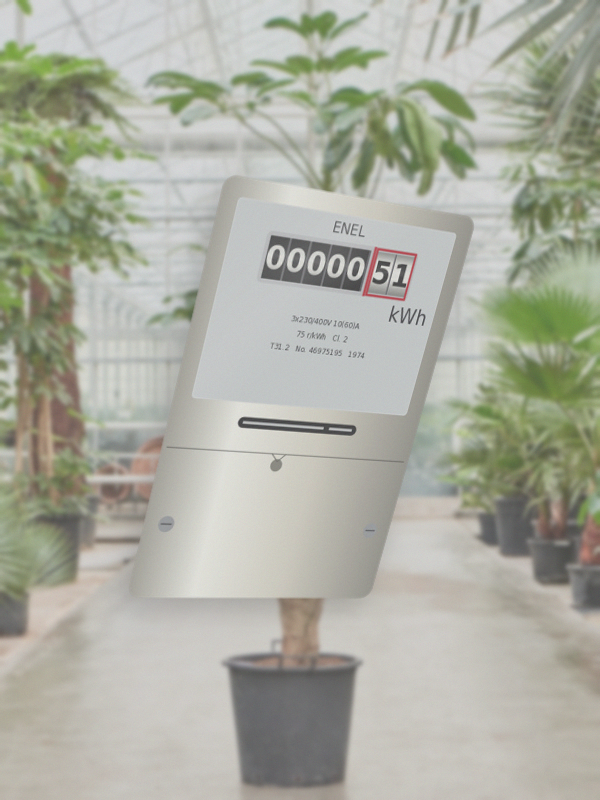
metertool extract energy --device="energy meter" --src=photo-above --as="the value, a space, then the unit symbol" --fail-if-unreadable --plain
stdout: 0.51 kWh
